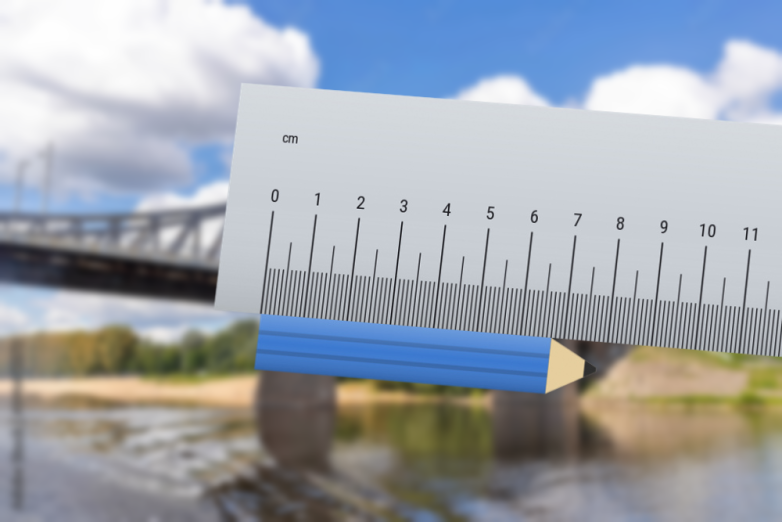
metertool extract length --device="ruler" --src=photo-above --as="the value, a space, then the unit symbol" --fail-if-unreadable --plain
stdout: 7.8 cm
